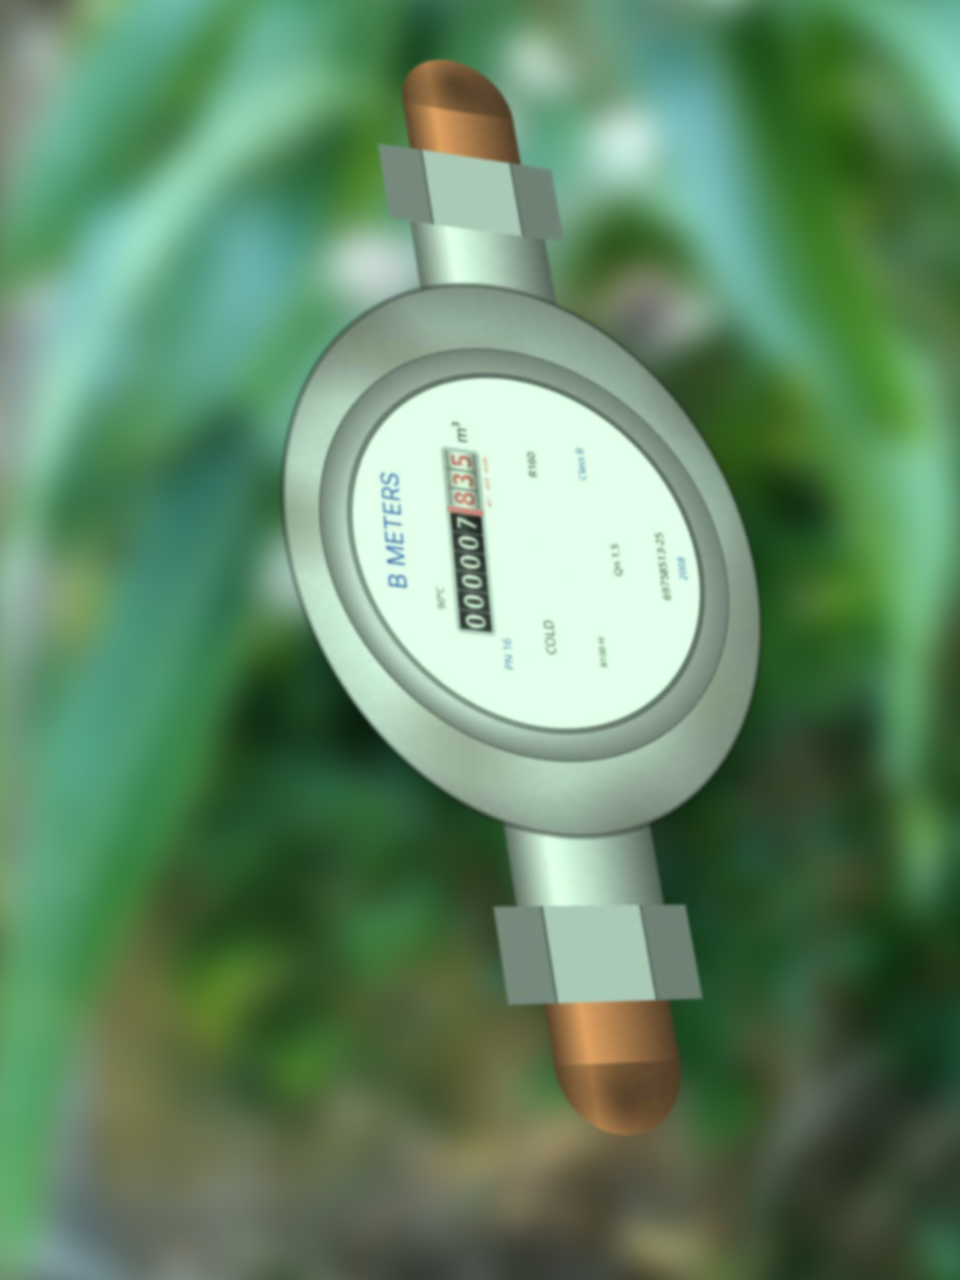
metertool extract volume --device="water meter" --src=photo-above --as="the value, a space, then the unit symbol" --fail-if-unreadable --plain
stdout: 7.835 m³
